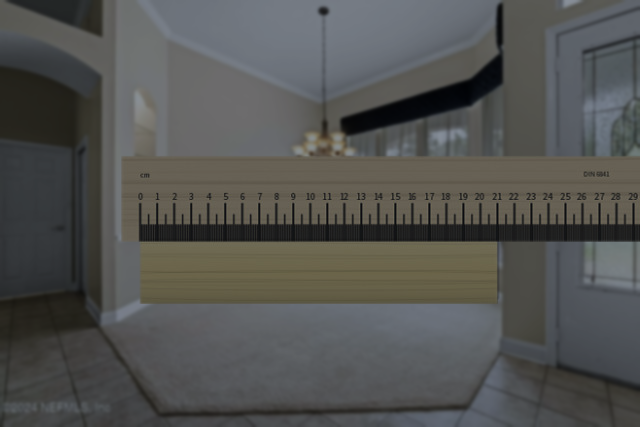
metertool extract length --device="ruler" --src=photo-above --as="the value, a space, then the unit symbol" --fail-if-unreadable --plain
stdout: 21 cm
